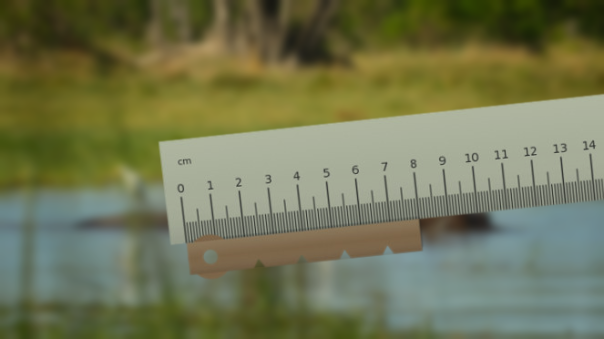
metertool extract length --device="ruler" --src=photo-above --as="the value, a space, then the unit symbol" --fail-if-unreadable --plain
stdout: 8 cm
